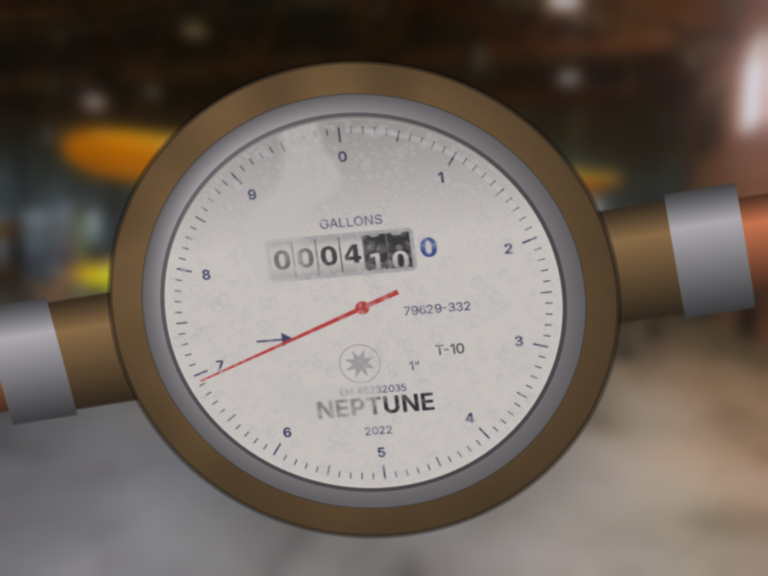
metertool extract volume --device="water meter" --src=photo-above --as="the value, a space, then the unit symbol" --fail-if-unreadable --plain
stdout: 4096.9 gal
